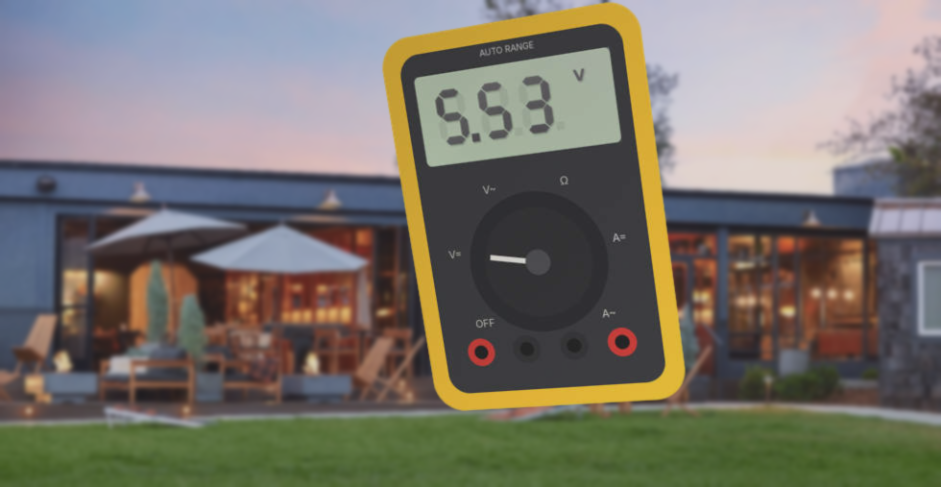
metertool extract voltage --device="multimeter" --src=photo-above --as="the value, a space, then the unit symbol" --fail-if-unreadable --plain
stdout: 5.53 V
